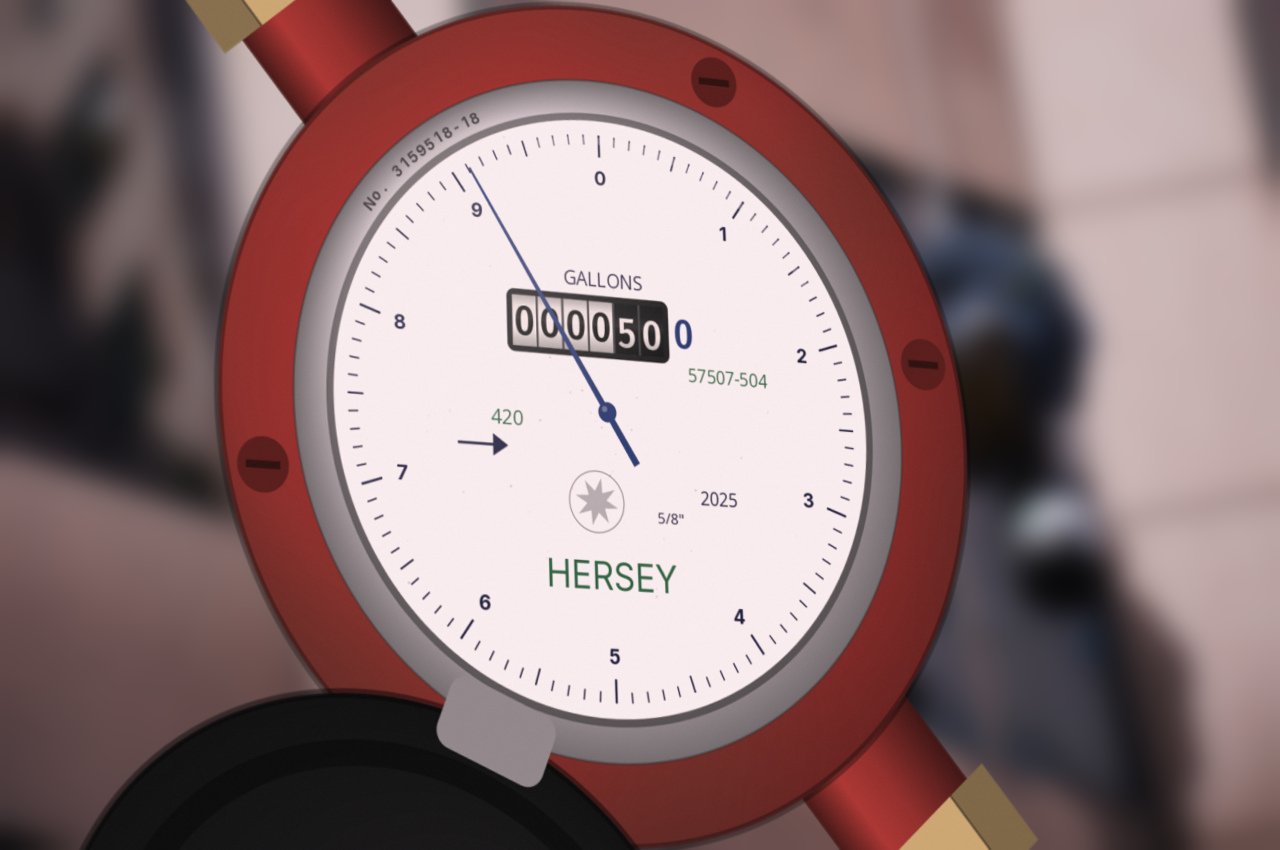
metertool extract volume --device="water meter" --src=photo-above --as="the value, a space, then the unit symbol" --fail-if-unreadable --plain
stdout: 499.1 gal
